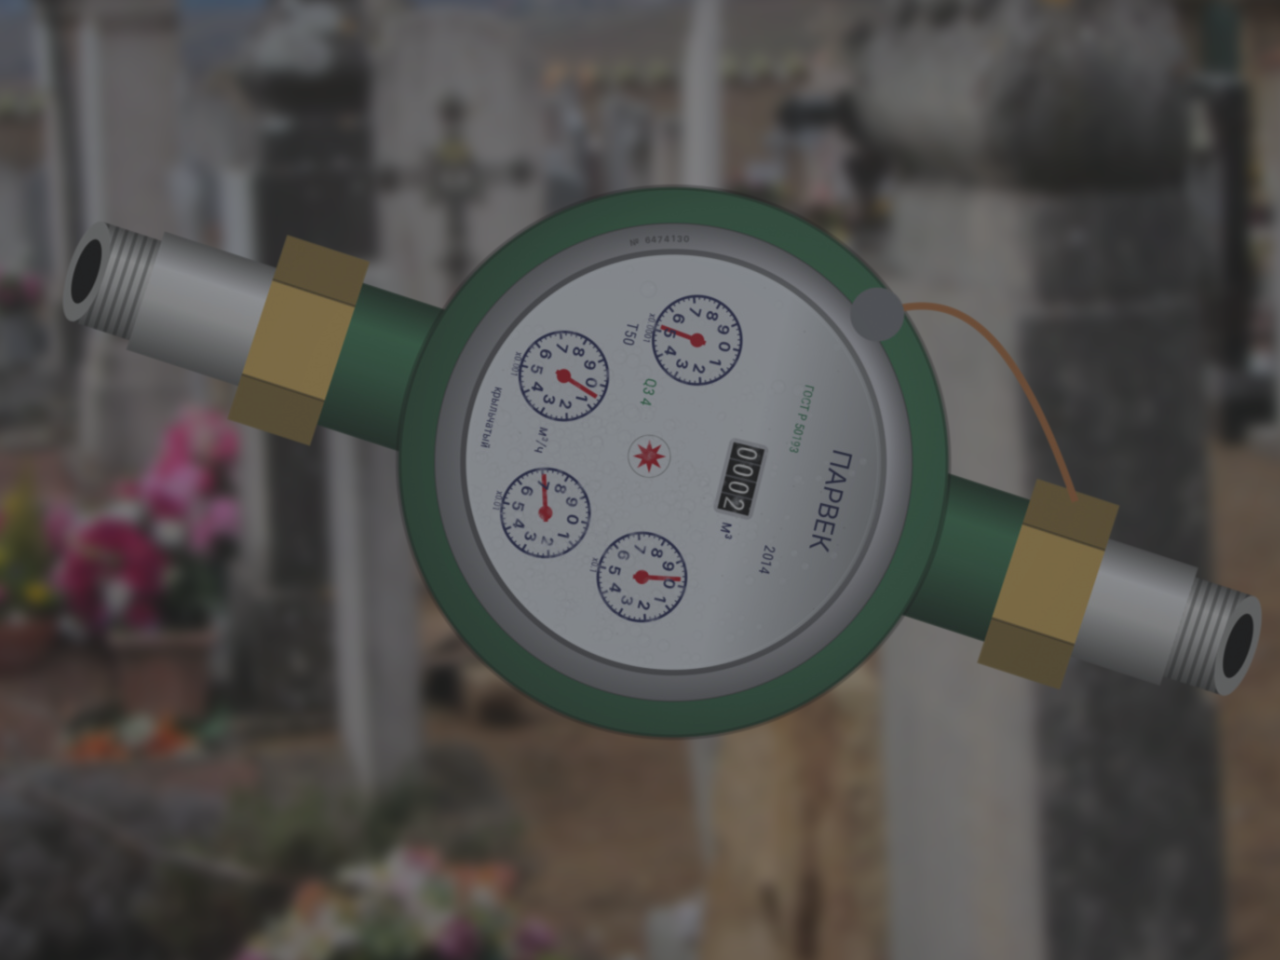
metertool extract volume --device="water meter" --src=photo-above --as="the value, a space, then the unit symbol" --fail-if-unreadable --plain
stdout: 1.9705 m³
